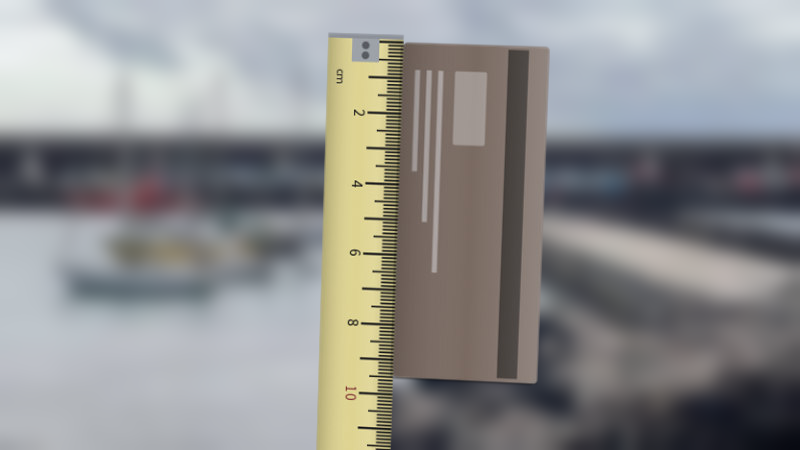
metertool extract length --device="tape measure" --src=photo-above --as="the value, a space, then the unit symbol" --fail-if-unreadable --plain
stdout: 9.5 cm
